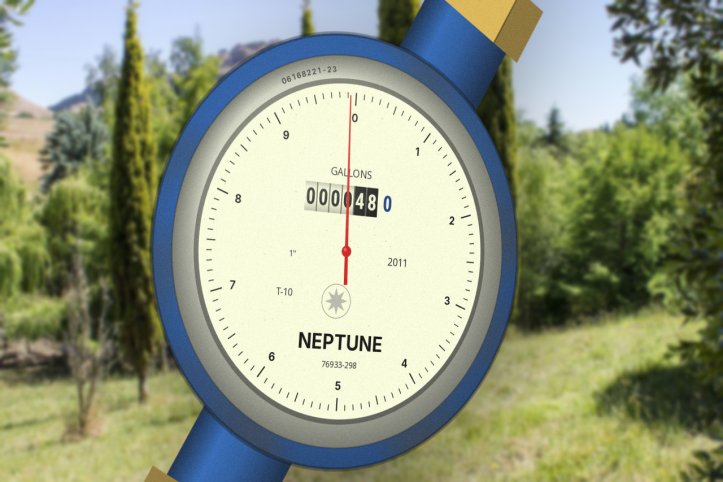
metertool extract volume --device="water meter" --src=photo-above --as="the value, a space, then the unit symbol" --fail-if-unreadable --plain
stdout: 479.9 gal
